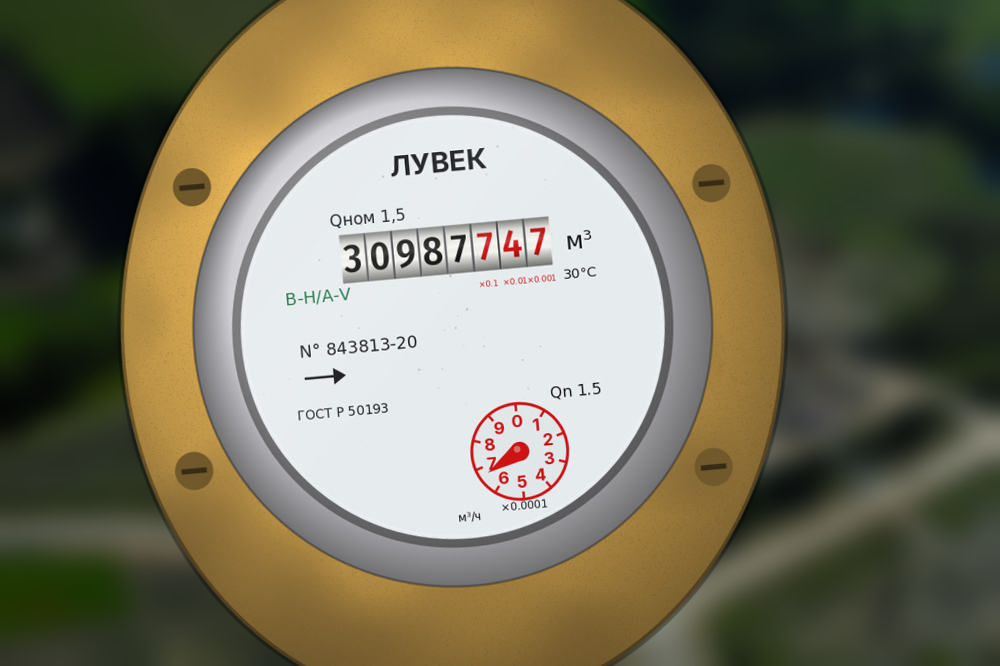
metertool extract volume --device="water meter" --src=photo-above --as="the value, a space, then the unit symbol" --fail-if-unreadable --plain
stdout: 30987.7476 m³
